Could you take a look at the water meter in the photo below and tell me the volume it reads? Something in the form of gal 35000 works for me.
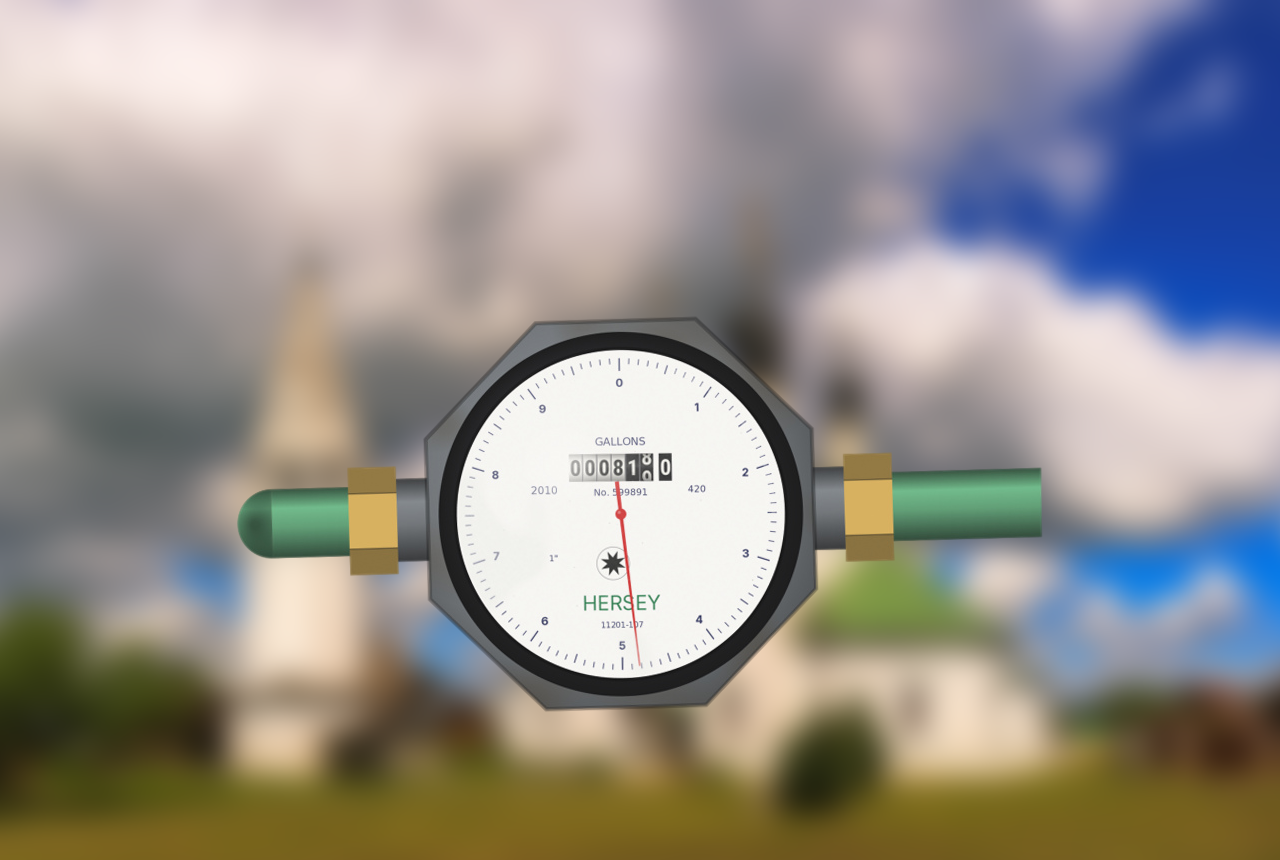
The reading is gal 8184.8
